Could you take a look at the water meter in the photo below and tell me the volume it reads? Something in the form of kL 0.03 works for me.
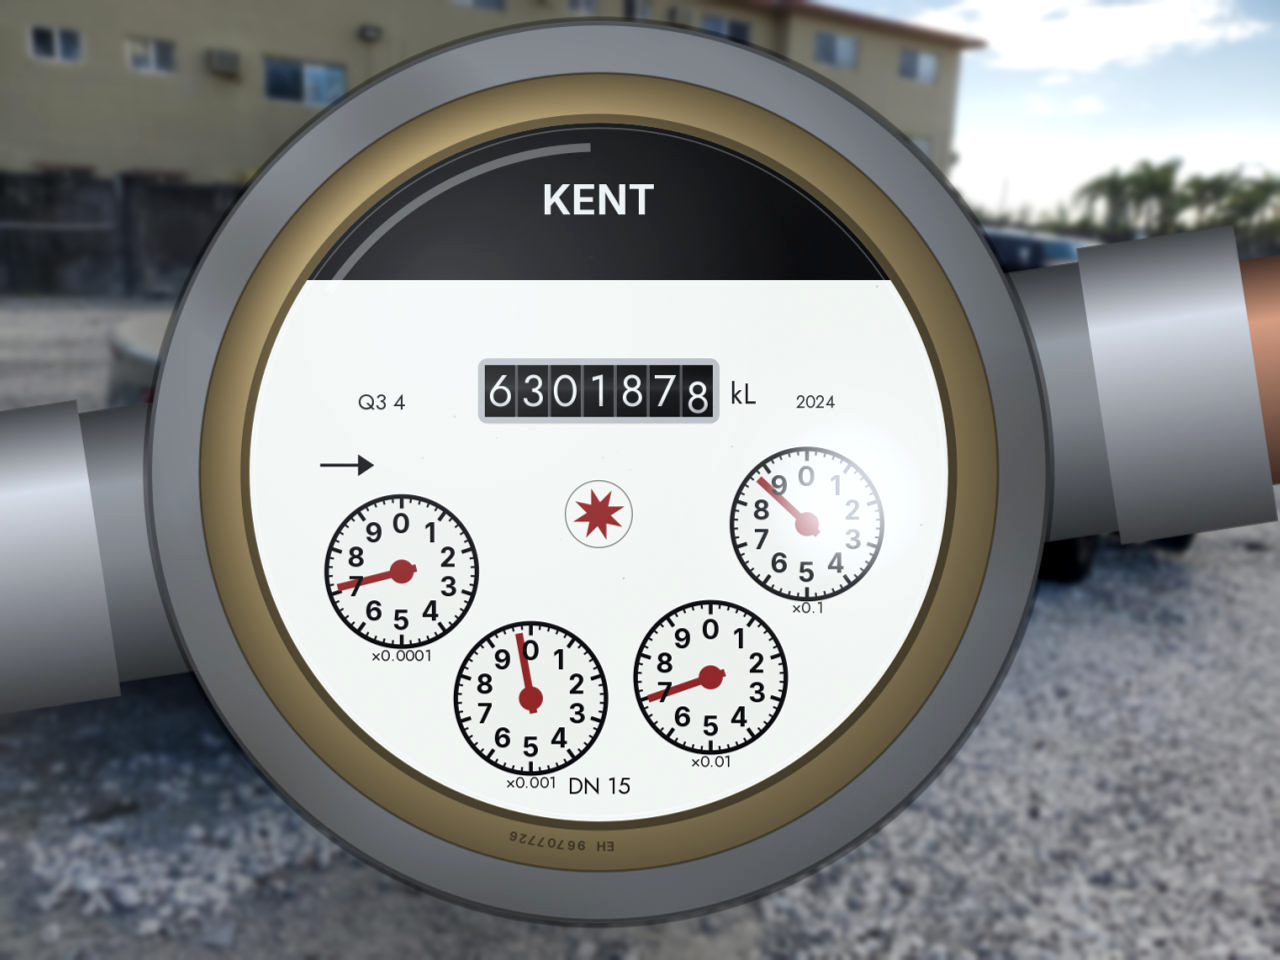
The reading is kL 6301877.8697
